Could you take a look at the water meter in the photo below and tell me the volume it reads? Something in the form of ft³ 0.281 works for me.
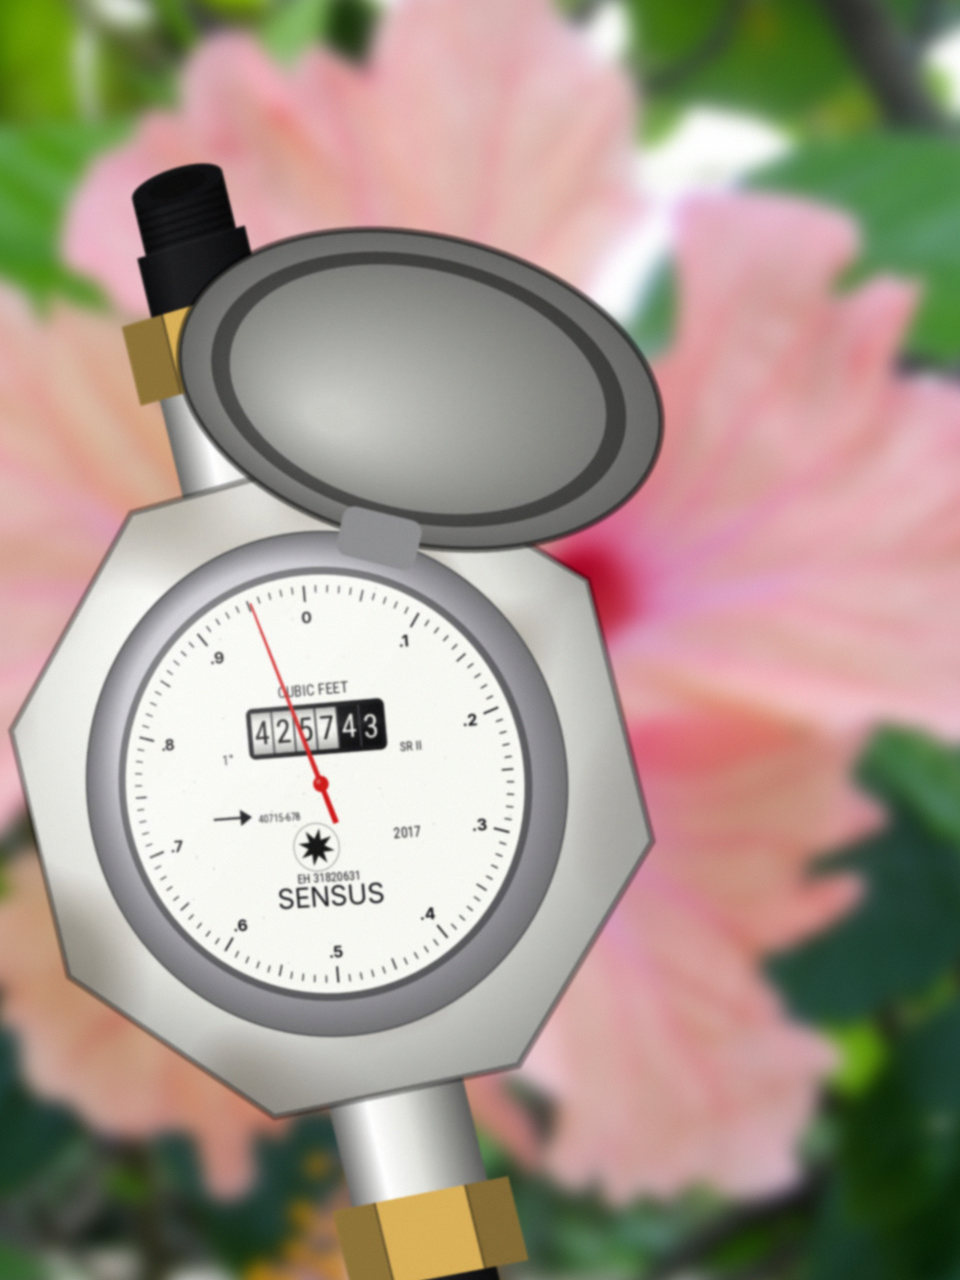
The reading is ft³ 425742.95
